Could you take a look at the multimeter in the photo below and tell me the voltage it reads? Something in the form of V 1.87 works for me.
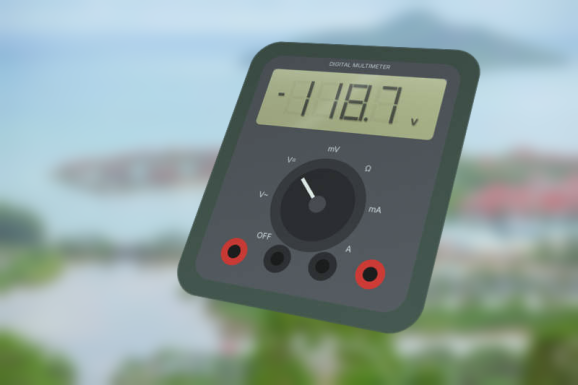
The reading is V -118.7
